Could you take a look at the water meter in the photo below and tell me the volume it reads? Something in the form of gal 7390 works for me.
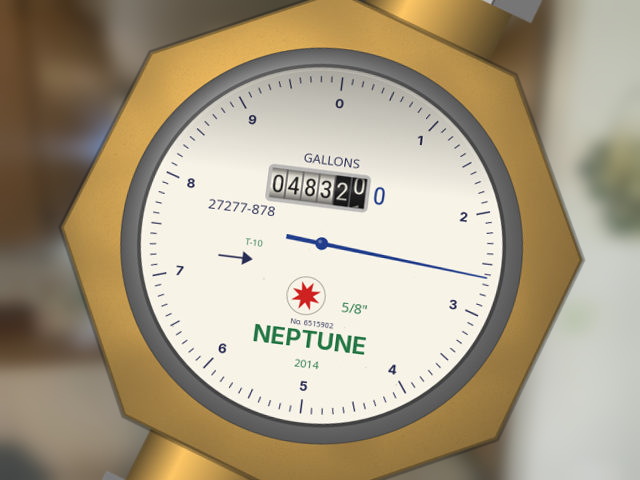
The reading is gal 483202.6
